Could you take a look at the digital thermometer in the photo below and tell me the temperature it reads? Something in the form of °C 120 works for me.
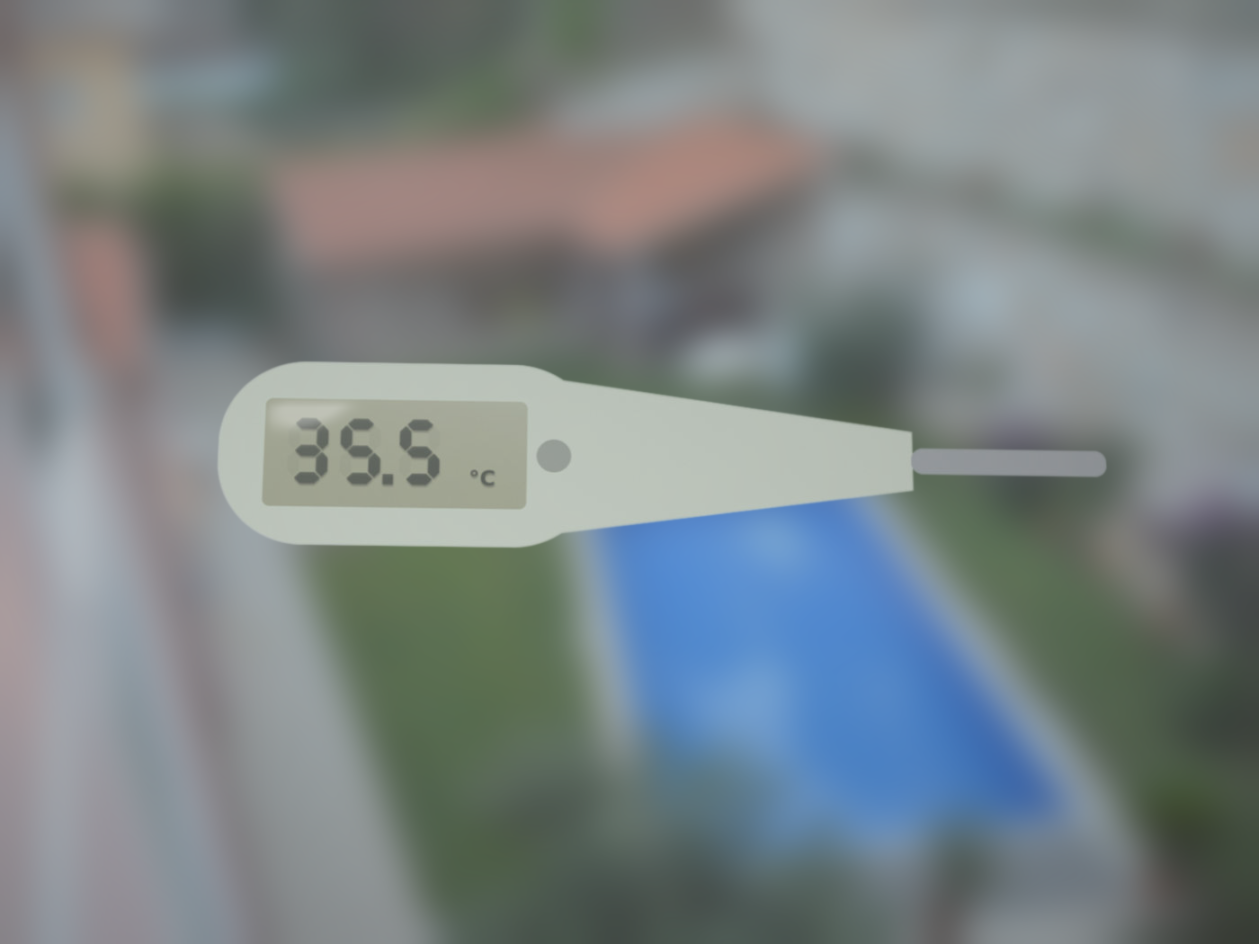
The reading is °C 35.5
